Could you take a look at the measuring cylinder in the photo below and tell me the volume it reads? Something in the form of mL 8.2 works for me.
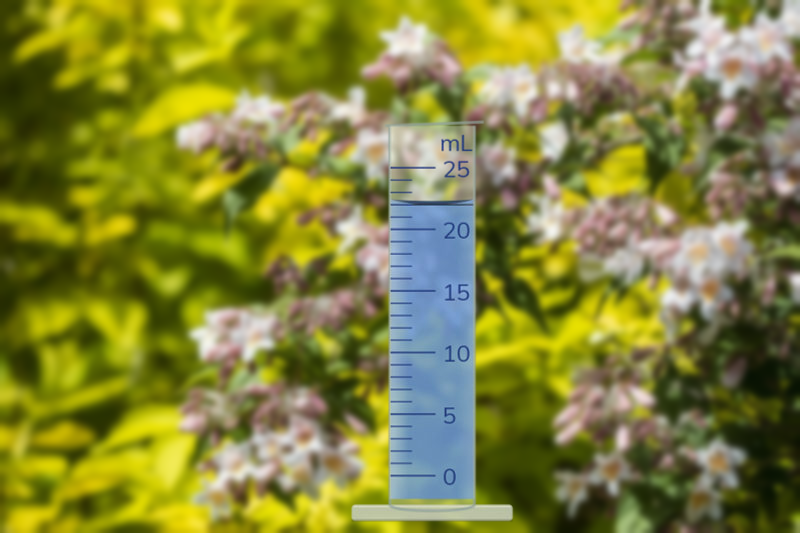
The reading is mL 22
